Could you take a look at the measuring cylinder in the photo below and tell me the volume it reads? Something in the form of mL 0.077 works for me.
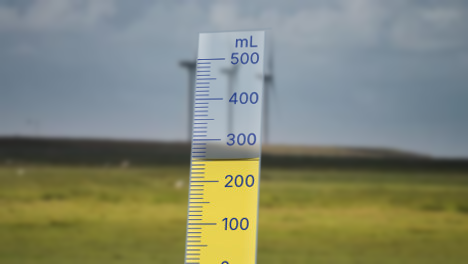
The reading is mL 250
